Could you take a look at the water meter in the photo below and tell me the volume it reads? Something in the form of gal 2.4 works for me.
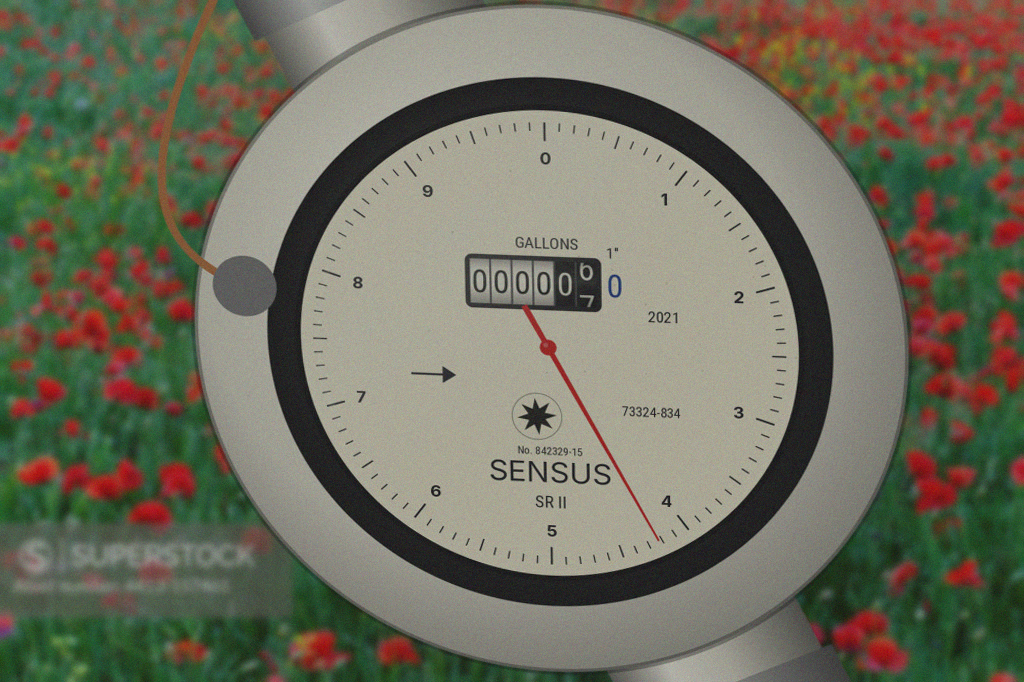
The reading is gal 64.2
